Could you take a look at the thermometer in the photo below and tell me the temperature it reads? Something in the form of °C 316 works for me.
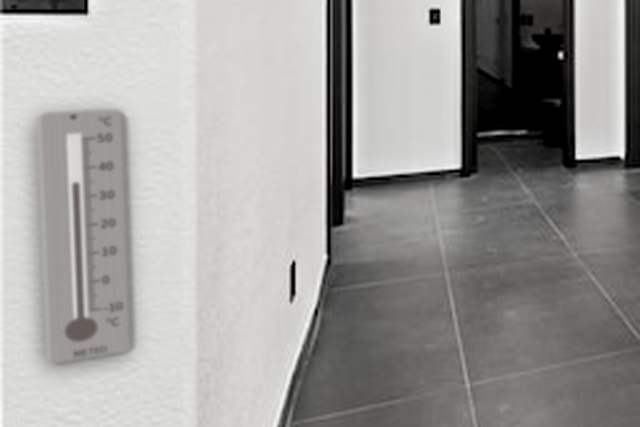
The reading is °C 35
